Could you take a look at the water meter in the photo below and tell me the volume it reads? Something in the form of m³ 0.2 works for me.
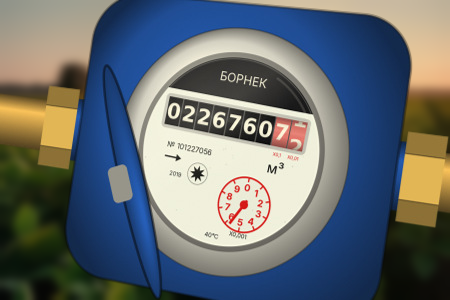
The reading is m³ 226760.715
